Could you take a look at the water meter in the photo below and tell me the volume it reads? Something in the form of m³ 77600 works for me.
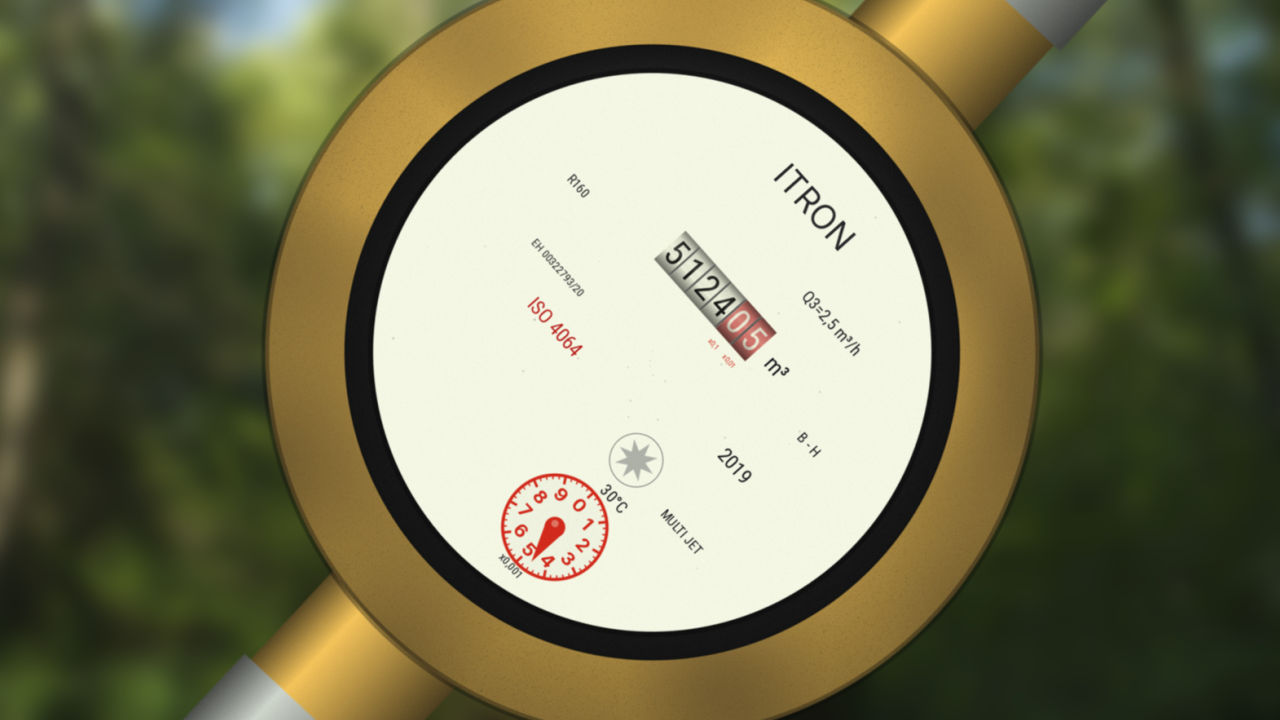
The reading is m³ 5124.054
